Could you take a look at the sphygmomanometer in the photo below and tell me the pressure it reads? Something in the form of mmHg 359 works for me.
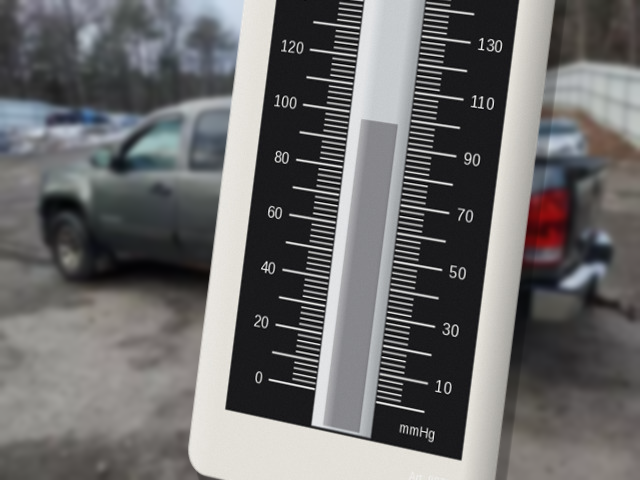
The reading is mmHg 98
